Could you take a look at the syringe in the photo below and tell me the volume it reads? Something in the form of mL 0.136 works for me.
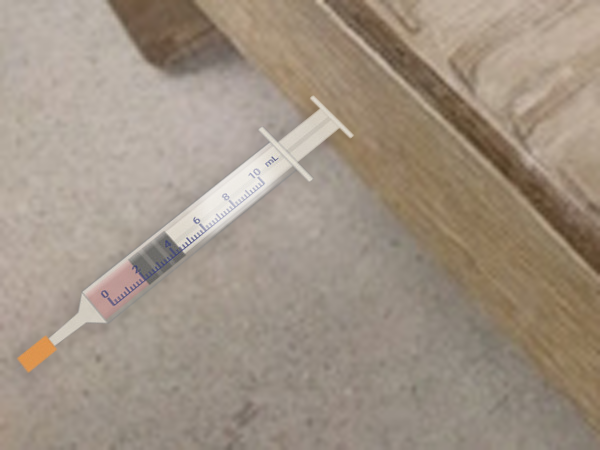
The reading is mL 2
